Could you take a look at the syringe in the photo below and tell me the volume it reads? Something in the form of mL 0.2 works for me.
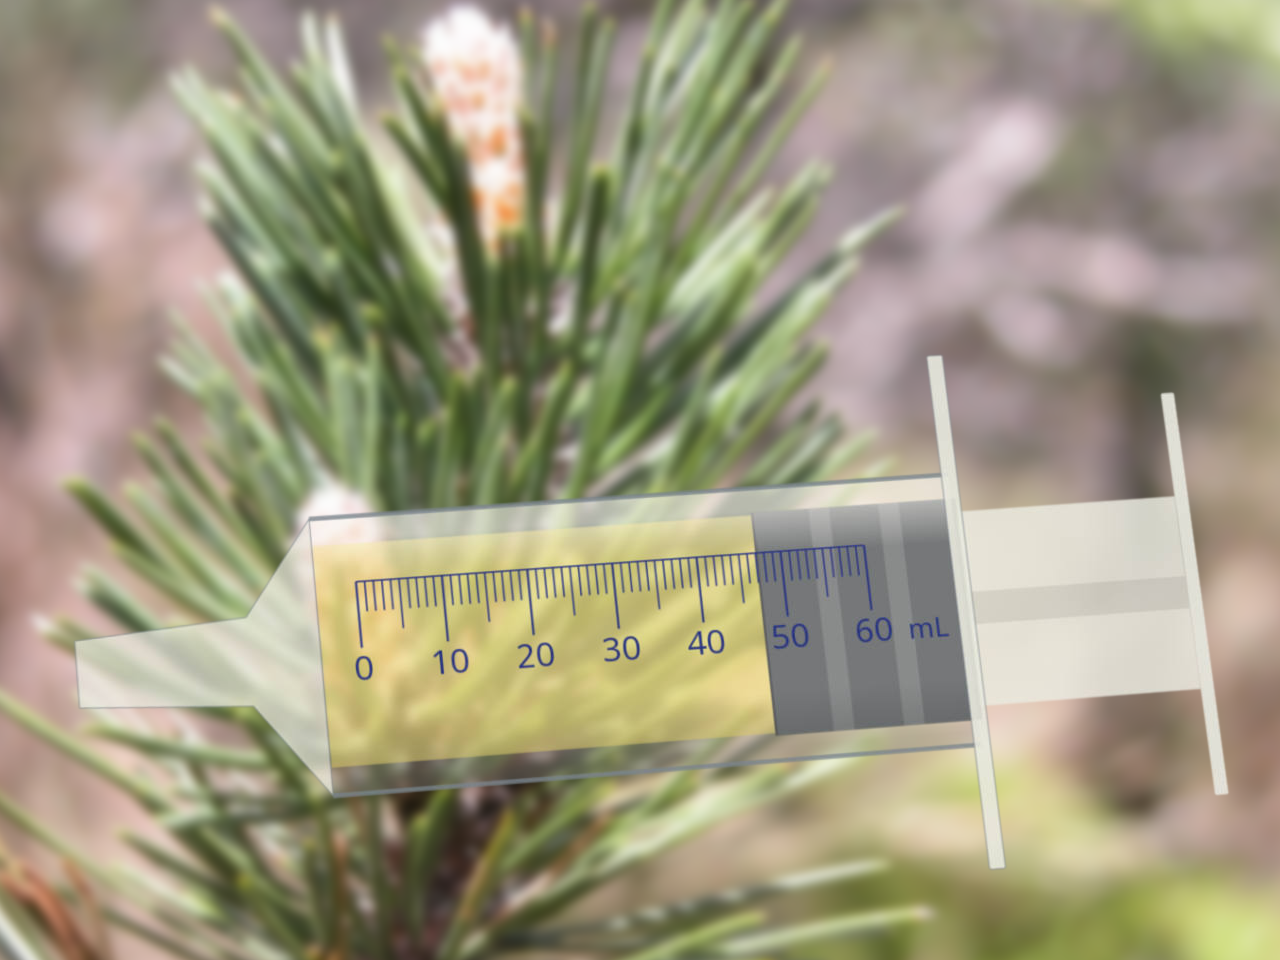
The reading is mL 47
